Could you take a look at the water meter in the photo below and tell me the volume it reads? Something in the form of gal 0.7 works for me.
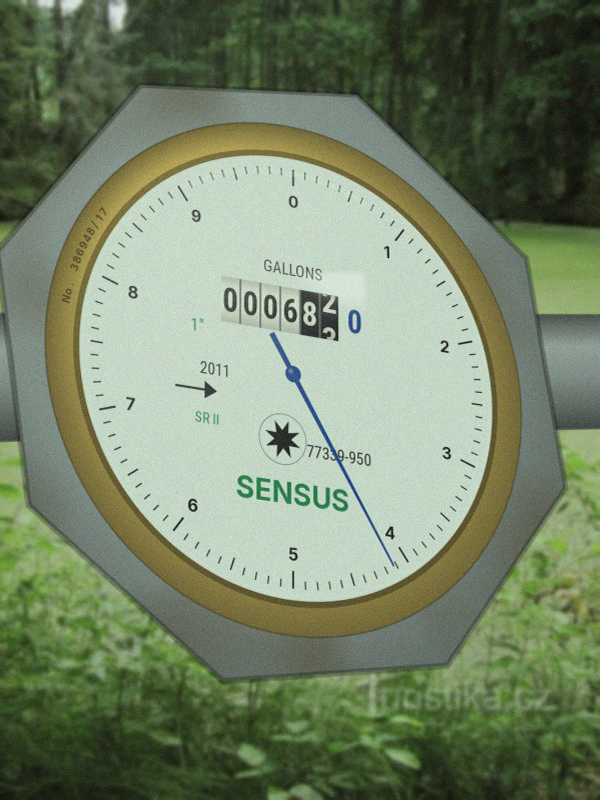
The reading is gal 6824.1
